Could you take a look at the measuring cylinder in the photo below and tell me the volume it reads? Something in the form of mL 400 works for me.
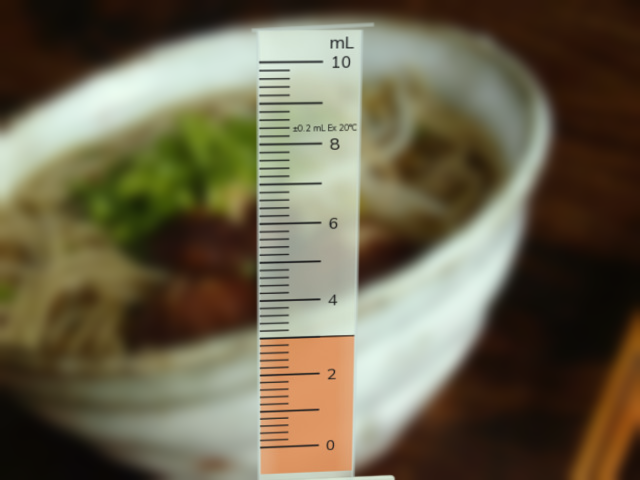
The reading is mL 3
